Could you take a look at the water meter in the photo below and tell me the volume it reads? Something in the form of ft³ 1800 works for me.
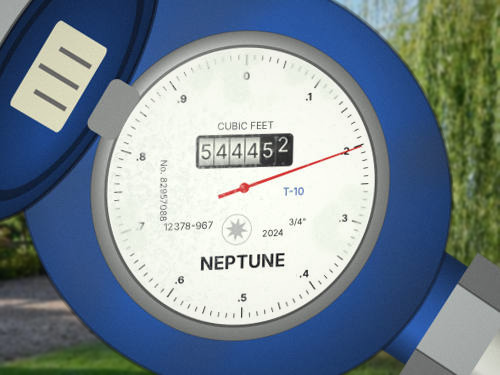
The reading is ft³ 544452.20
